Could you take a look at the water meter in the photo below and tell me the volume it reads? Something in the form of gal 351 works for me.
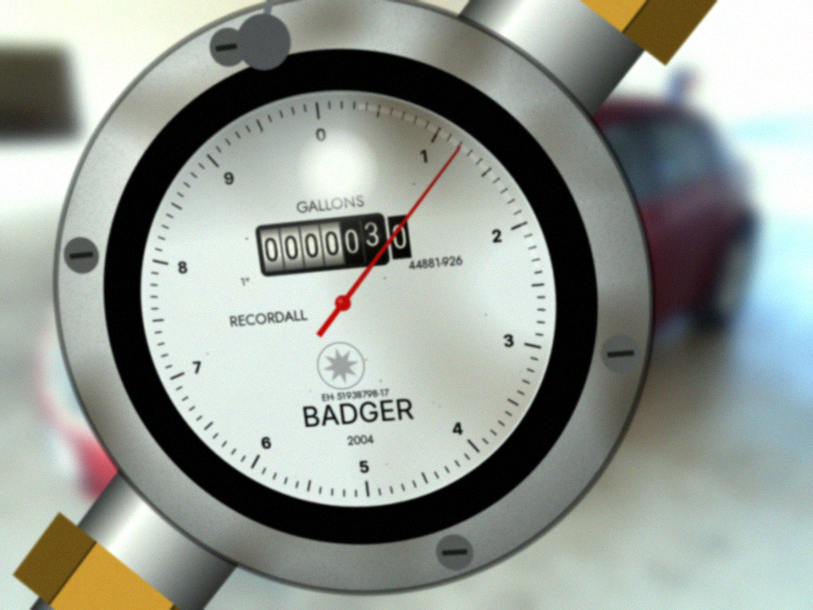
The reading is gal 31.2
